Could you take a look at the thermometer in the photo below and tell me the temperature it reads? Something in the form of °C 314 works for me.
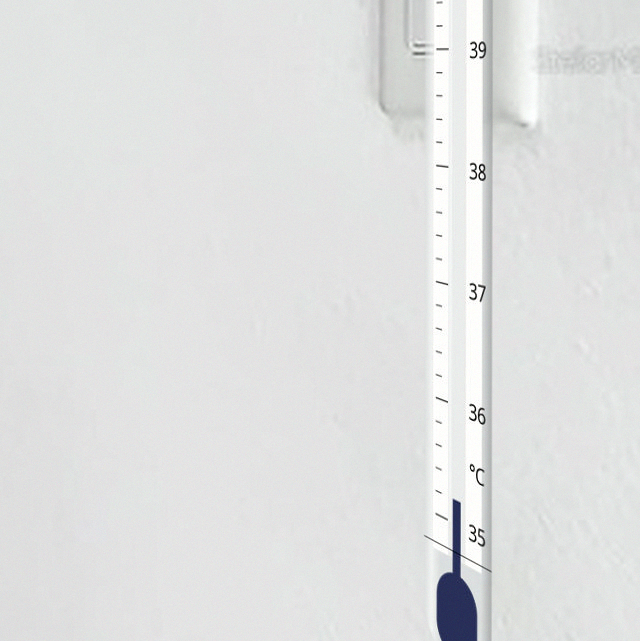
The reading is °C 35.2
